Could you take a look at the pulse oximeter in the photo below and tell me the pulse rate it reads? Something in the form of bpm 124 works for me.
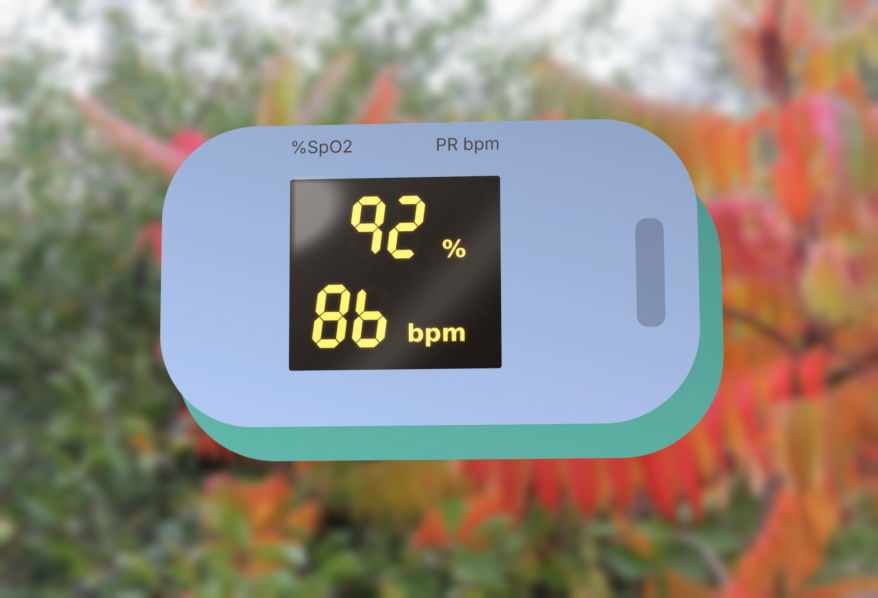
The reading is bpm 86
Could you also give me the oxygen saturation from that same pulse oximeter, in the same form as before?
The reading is % 92
